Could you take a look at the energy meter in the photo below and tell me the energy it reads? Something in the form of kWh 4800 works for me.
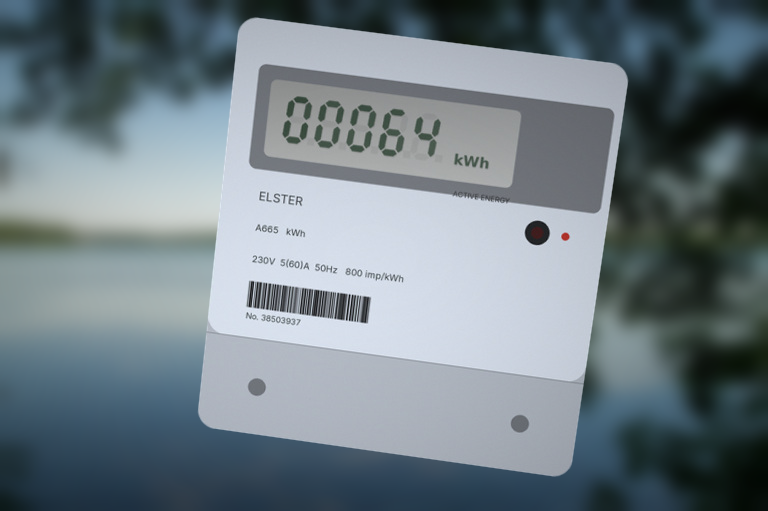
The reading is kWh 64
